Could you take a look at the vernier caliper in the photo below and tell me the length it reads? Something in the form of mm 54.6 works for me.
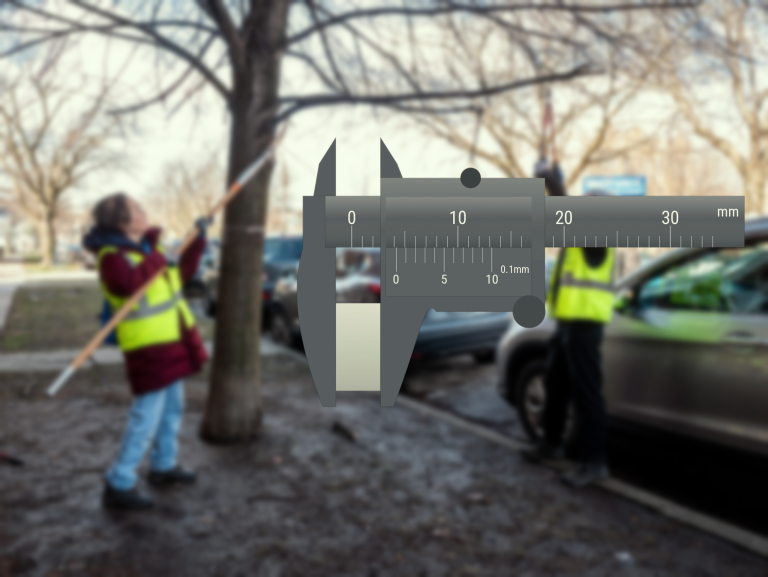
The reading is mm 4.2
